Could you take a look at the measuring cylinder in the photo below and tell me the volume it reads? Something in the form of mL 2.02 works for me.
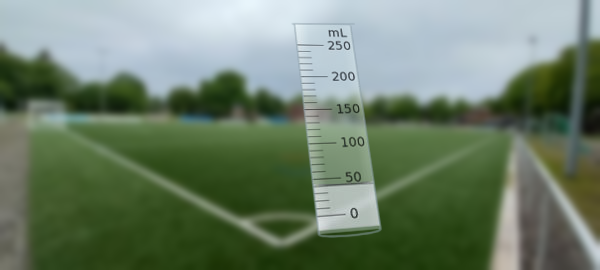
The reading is mL 40
